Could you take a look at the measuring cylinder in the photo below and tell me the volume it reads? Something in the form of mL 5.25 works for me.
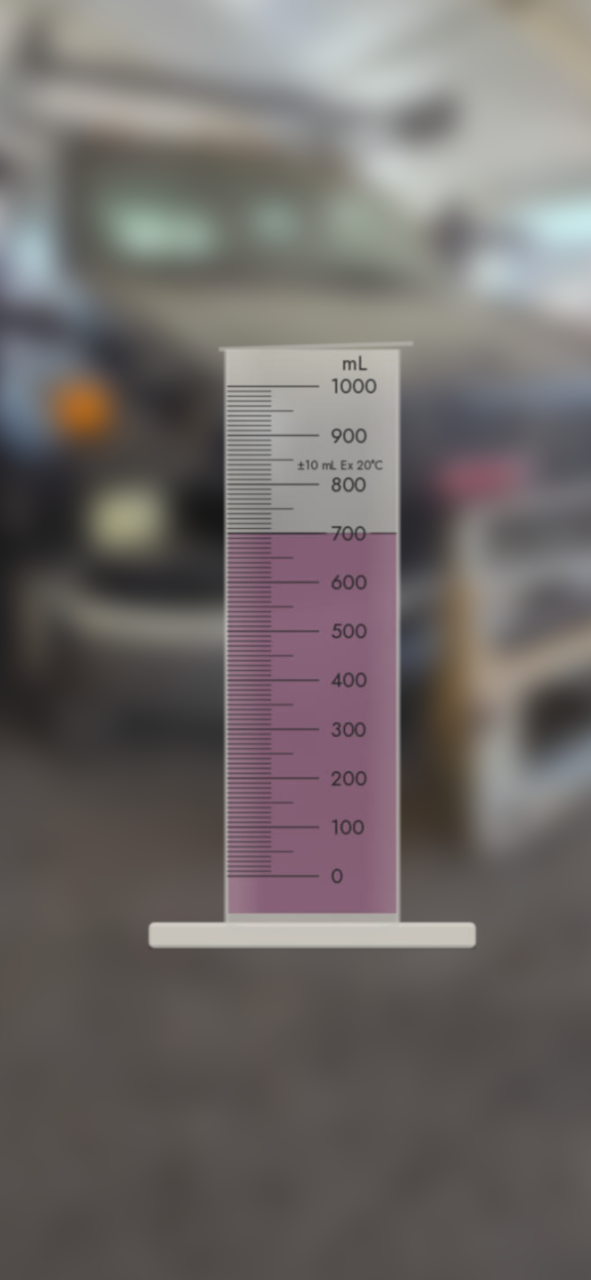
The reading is mL 700
